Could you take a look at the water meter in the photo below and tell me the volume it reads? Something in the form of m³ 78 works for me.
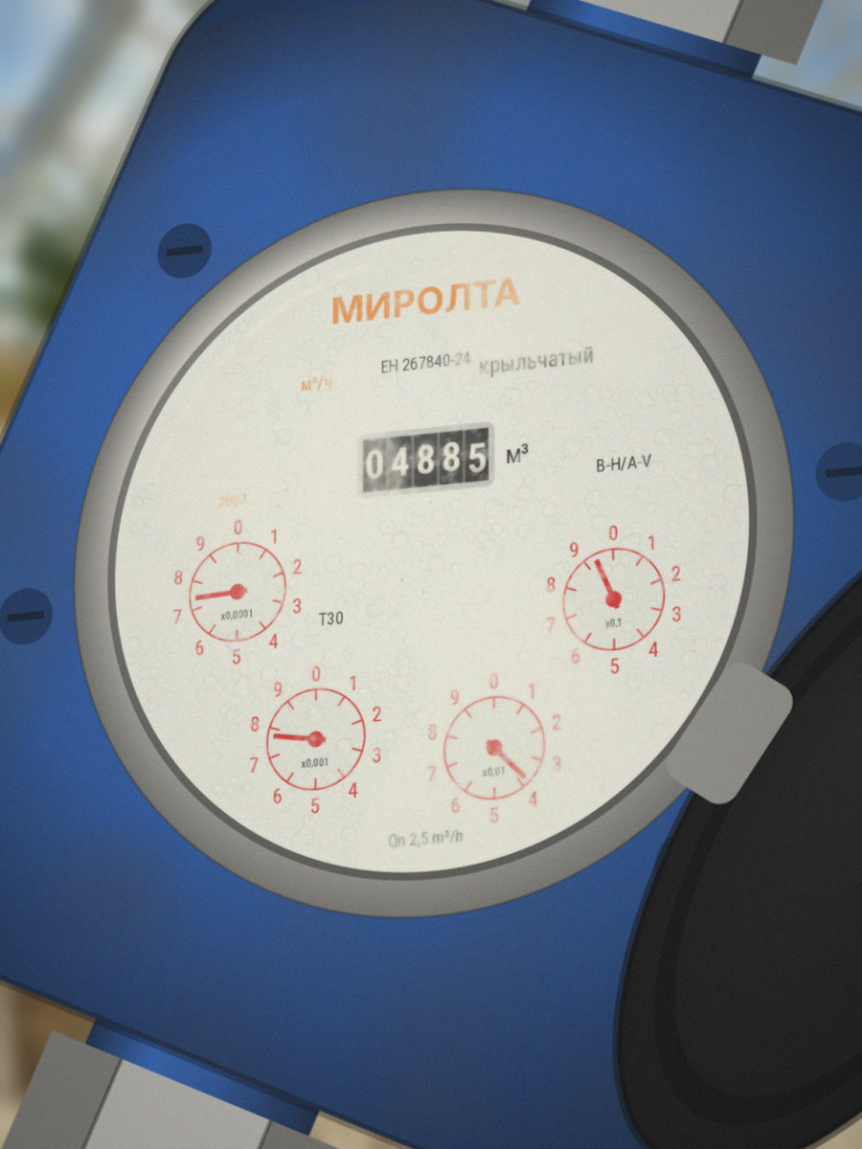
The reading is m³ 4884.9377
